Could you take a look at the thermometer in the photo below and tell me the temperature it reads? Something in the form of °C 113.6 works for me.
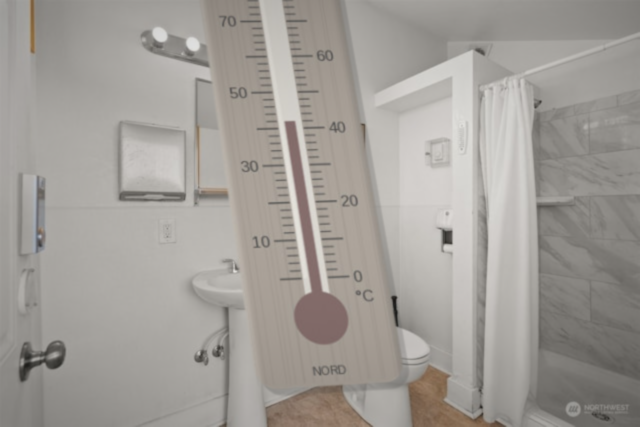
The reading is °C 42
